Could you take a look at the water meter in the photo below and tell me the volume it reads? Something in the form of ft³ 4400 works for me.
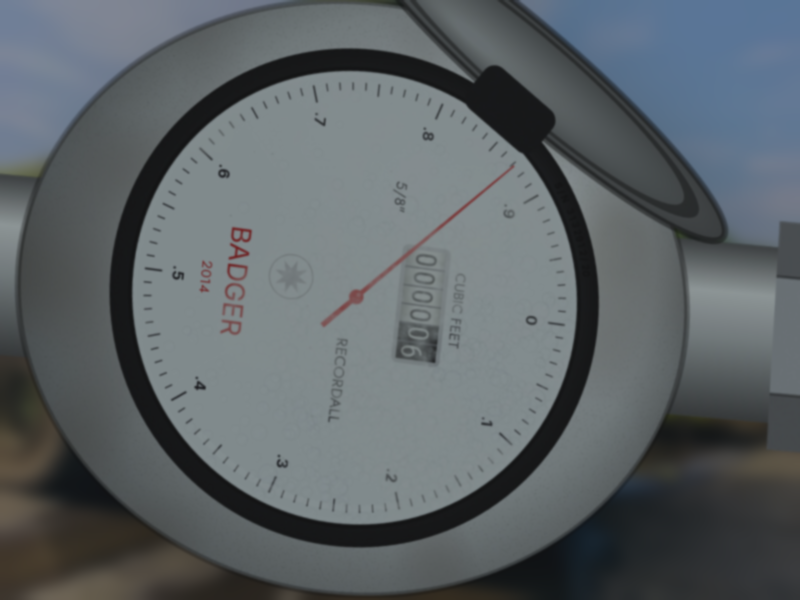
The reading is ft³ 5.87
